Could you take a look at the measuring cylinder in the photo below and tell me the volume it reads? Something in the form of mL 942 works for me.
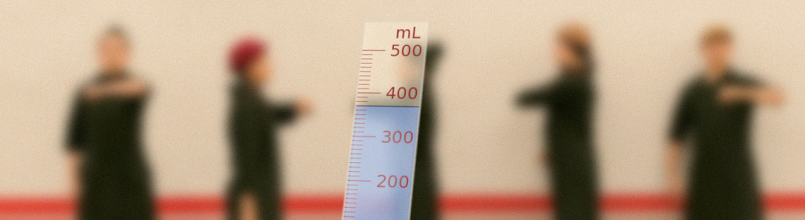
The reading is mL 370
